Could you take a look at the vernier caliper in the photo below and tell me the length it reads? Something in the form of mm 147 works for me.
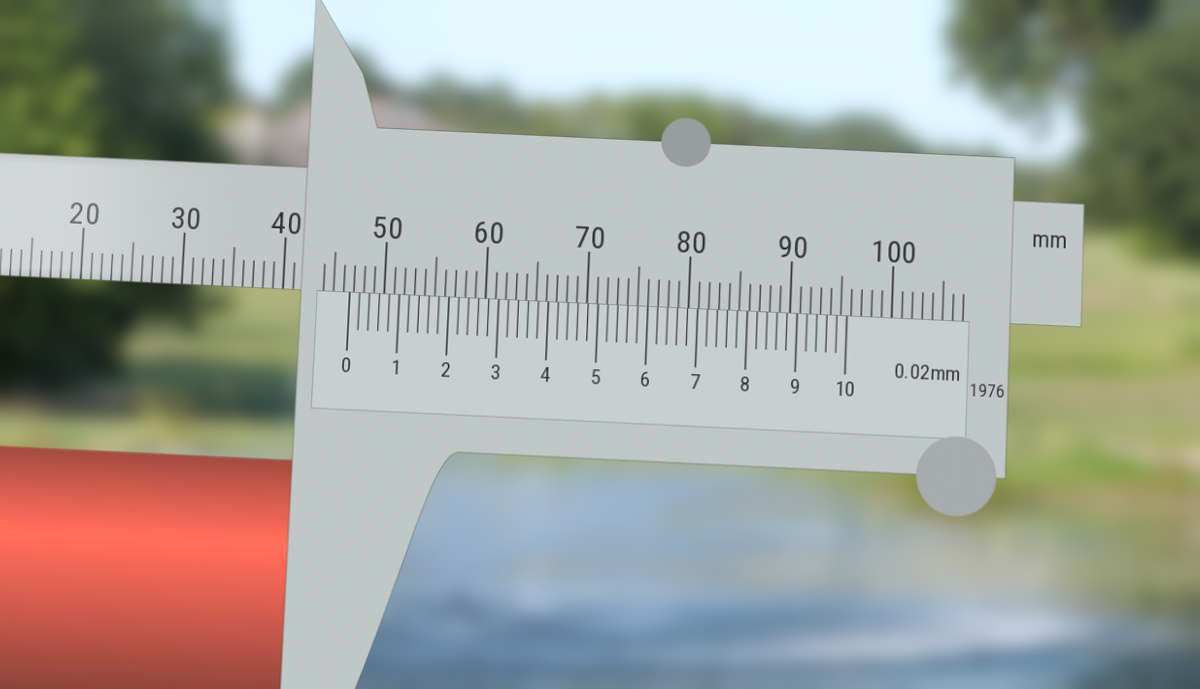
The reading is mm 46.6
